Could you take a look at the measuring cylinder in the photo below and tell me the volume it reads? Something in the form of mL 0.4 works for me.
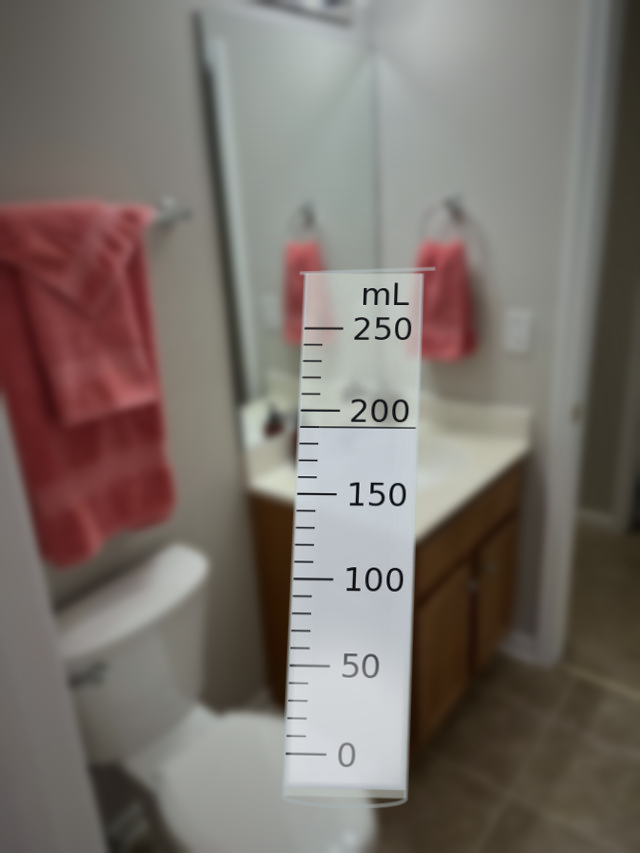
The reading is mL 190
